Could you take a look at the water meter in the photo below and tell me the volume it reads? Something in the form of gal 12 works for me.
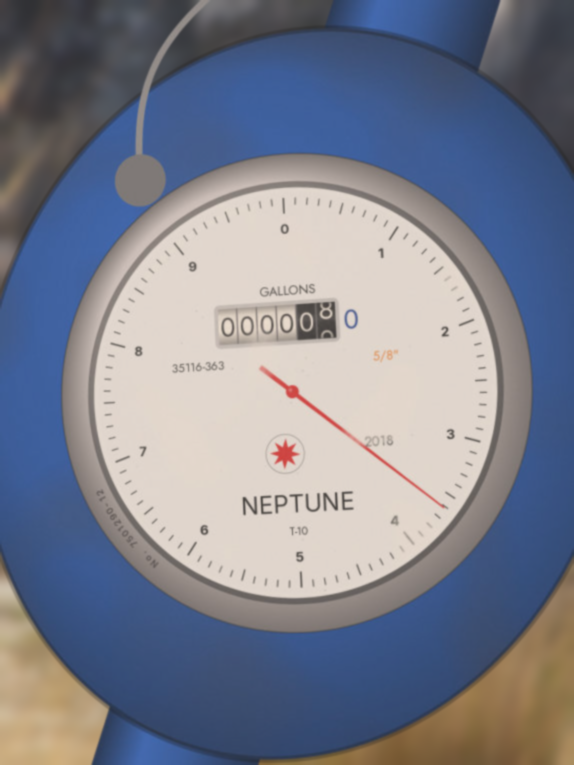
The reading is gal 83.6
